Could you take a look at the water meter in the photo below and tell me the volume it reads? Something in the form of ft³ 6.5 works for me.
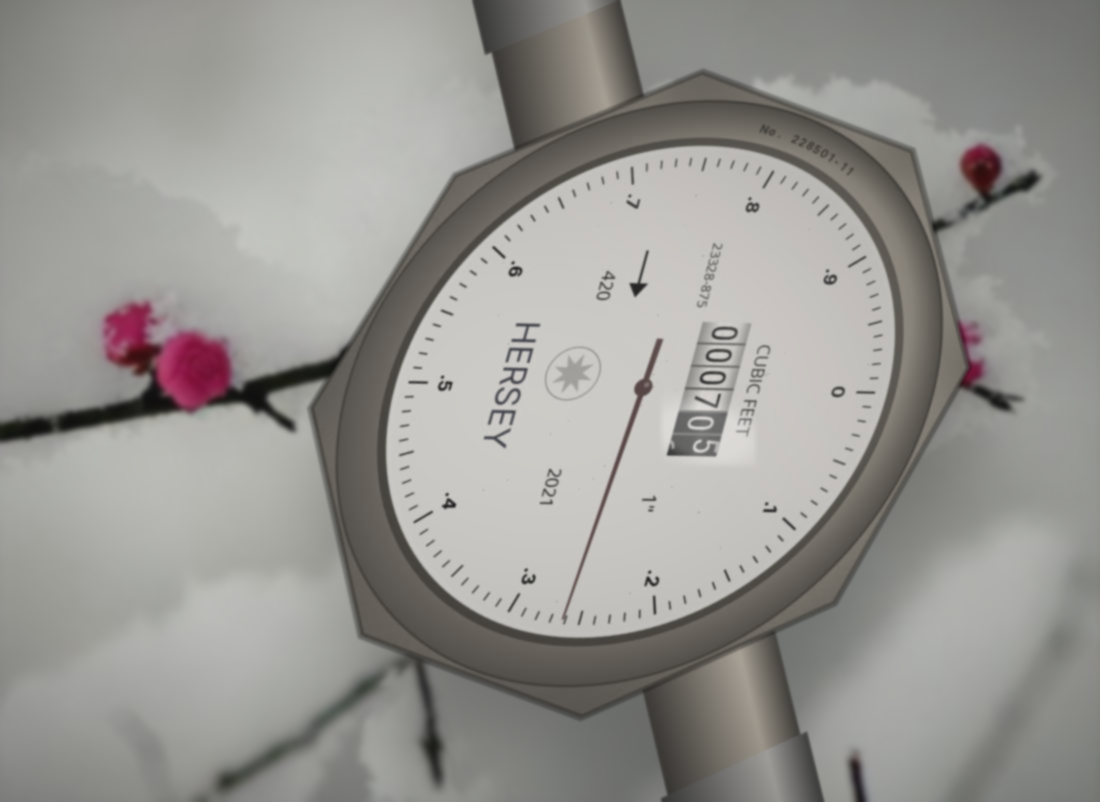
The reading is ft³ 705.26
